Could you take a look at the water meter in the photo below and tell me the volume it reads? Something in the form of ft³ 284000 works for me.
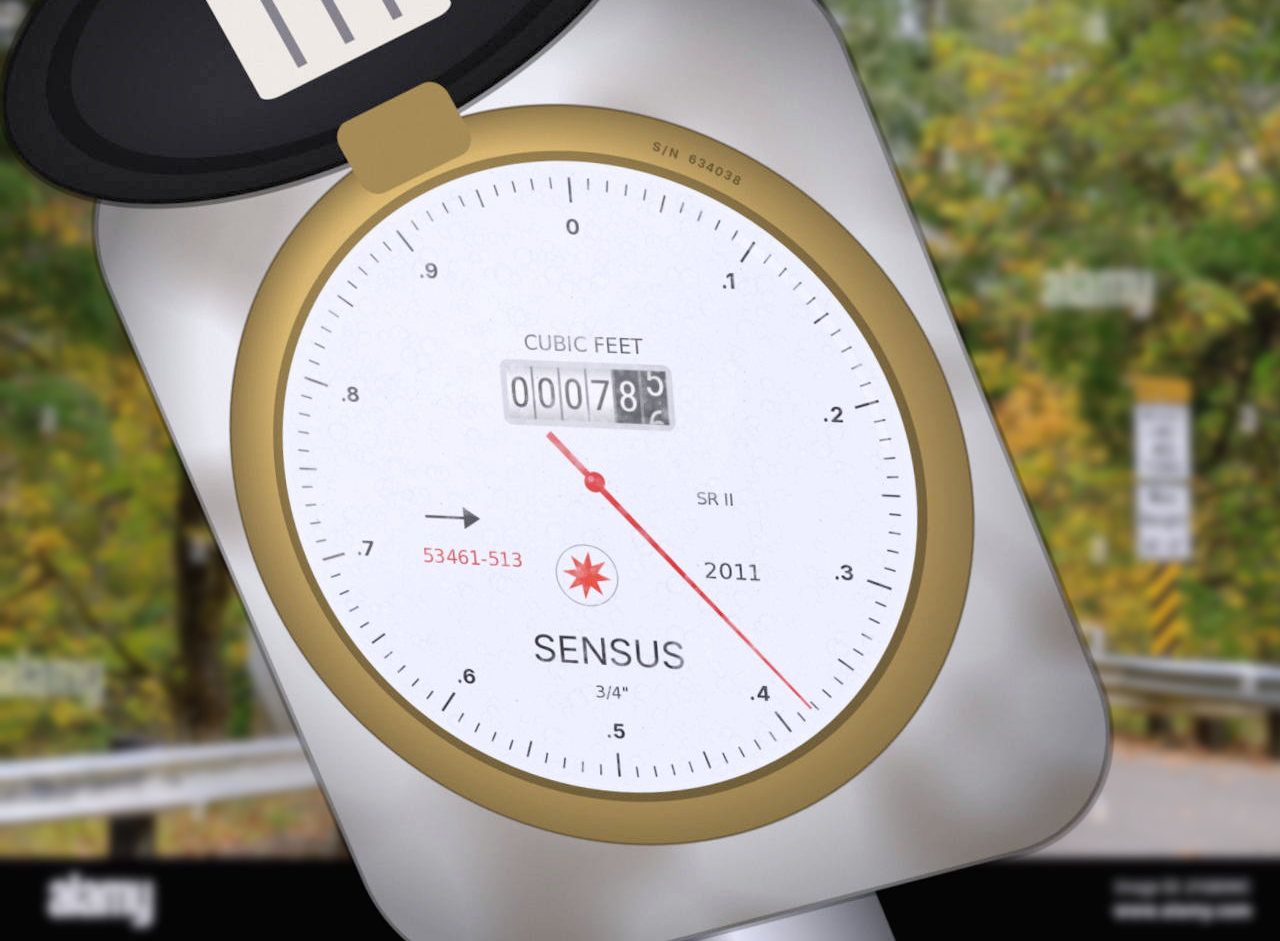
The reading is ft³ 785.38
